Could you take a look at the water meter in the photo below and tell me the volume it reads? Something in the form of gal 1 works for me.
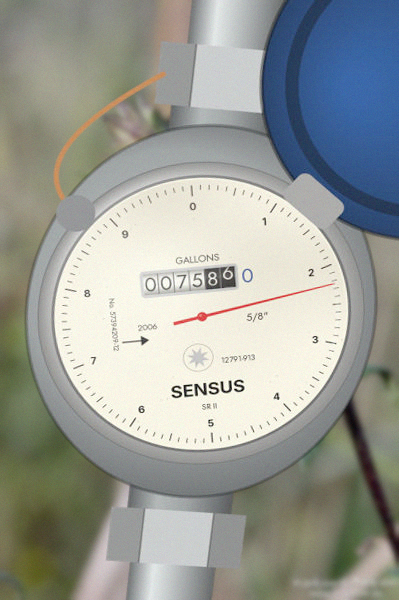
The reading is gal 75862.2
